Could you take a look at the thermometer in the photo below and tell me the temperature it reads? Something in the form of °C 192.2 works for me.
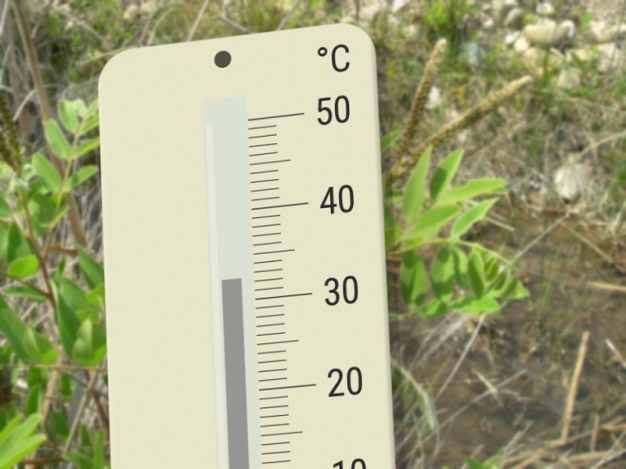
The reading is °C 32.5
